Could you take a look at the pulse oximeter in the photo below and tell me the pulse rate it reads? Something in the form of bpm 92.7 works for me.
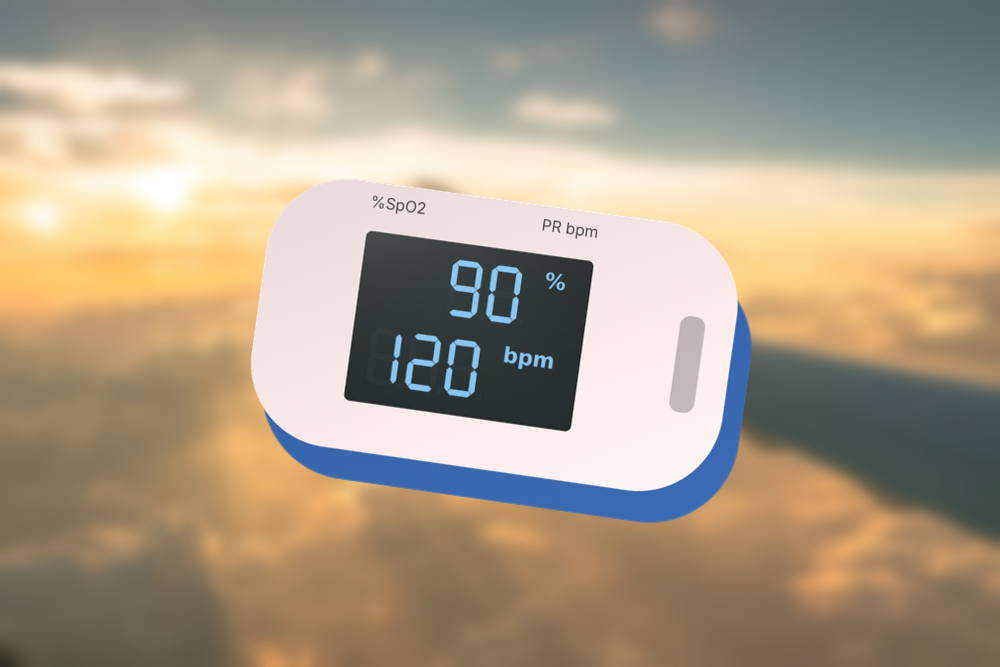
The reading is bpm 120
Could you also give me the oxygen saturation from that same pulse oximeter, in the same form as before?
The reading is % 90
